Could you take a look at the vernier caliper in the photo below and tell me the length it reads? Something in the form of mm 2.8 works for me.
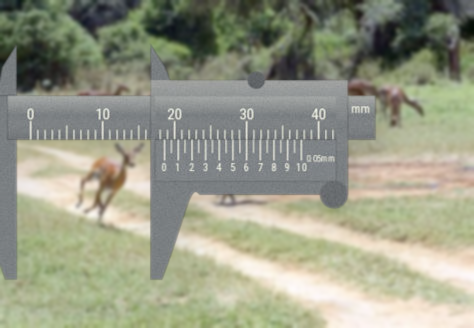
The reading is mm 18.6
